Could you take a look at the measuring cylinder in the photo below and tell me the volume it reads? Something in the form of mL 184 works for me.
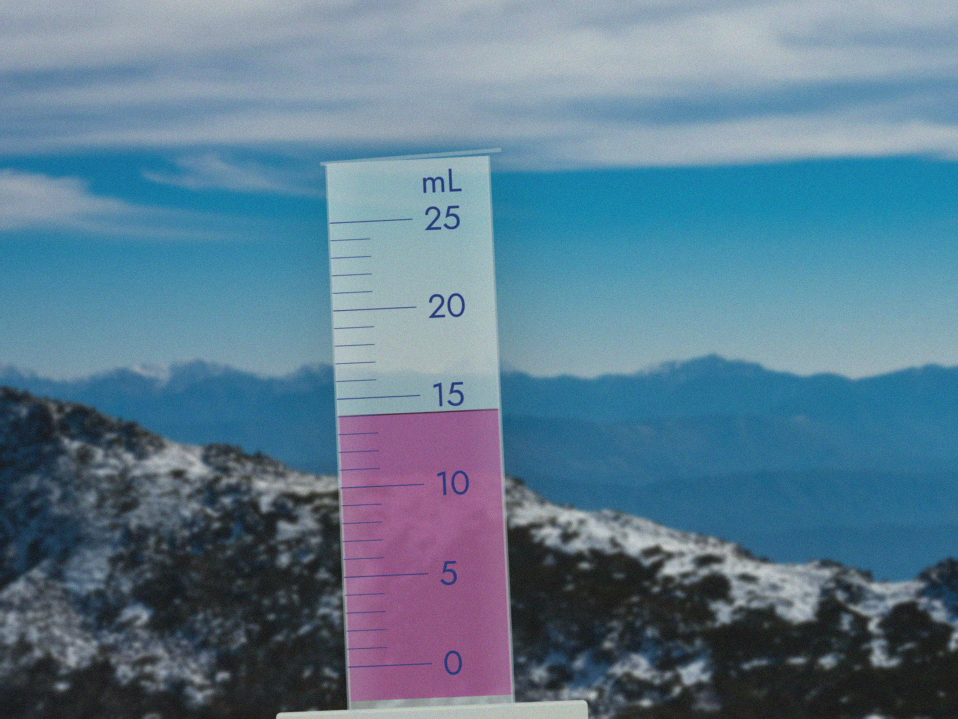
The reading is mL 14
